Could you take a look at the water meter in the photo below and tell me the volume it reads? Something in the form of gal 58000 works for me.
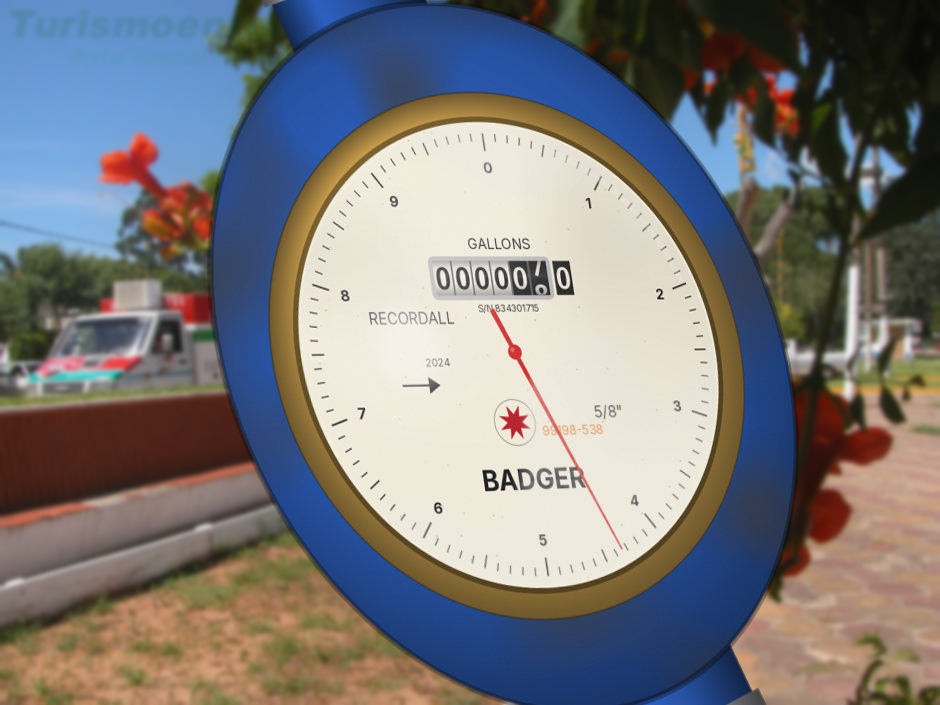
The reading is gal 74.3
